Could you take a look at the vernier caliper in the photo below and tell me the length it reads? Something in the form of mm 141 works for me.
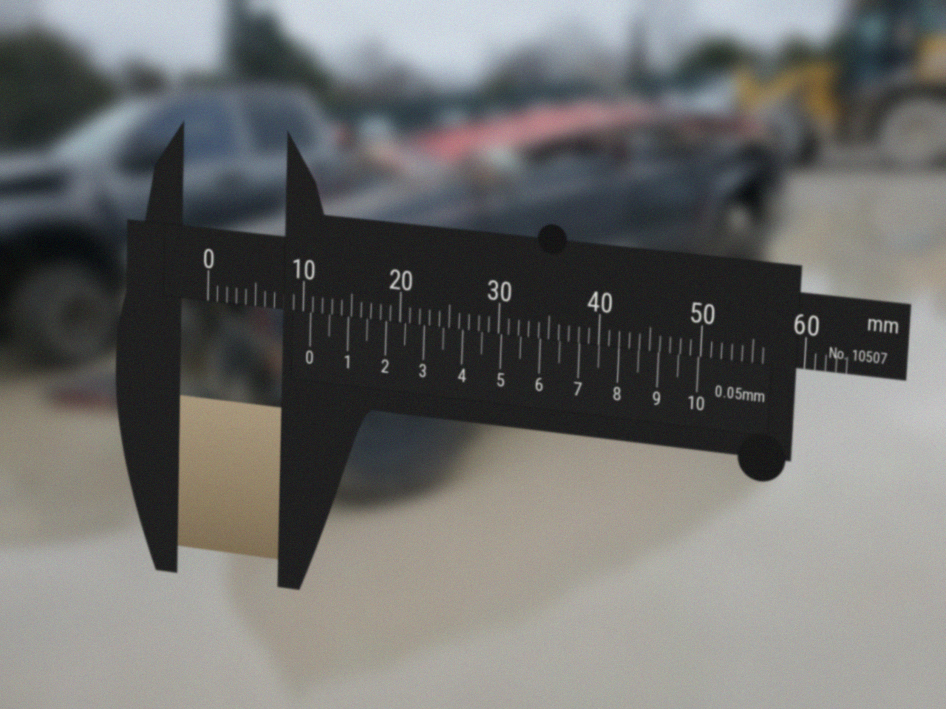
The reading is mm 10.8
